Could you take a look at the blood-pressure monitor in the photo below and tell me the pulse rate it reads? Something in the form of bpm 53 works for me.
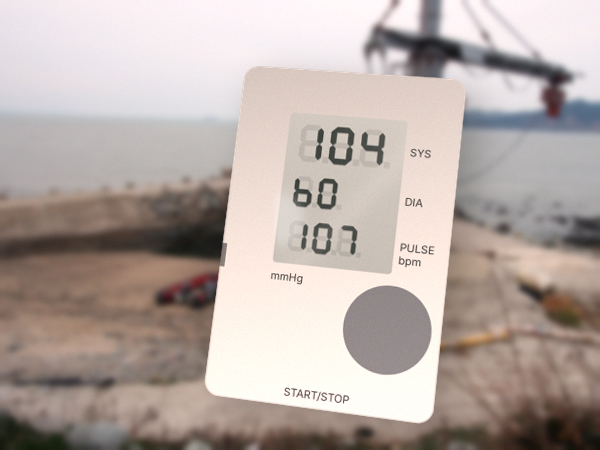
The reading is bpm 107
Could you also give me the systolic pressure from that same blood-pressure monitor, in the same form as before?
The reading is mmHg 104
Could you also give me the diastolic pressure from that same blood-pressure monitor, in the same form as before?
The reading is mmHg 60
